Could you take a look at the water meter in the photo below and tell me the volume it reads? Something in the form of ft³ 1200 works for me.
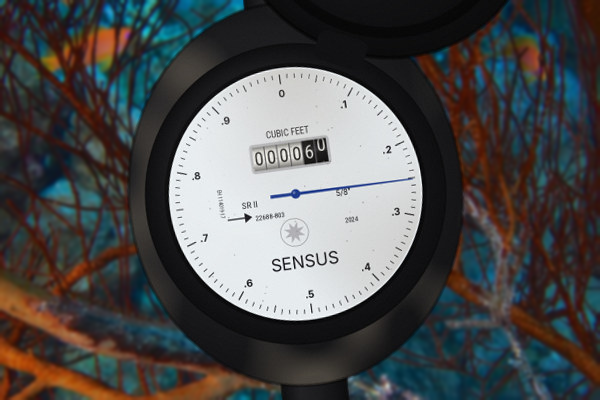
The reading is ft³ 60.25
